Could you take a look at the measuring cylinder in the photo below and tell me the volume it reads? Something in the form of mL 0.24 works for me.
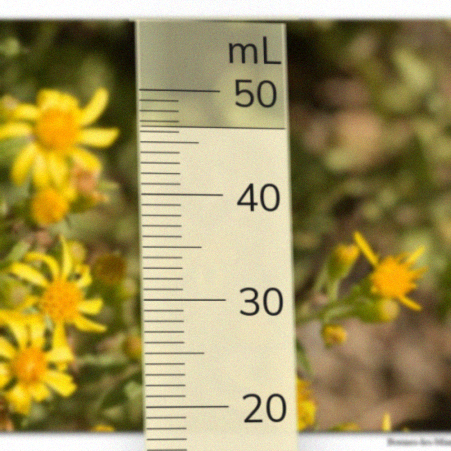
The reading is mL 46.5
